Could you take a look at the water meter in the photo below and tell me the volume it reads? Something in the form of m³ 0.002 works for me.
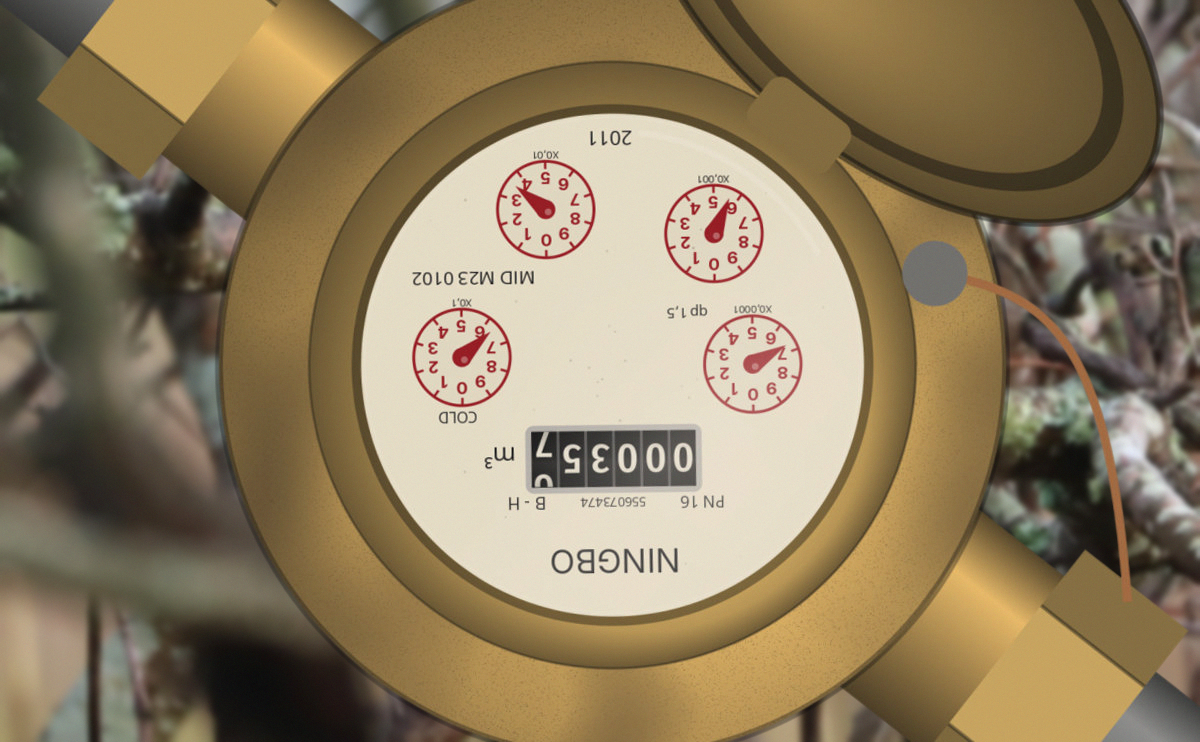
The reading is m³ 356.6356
